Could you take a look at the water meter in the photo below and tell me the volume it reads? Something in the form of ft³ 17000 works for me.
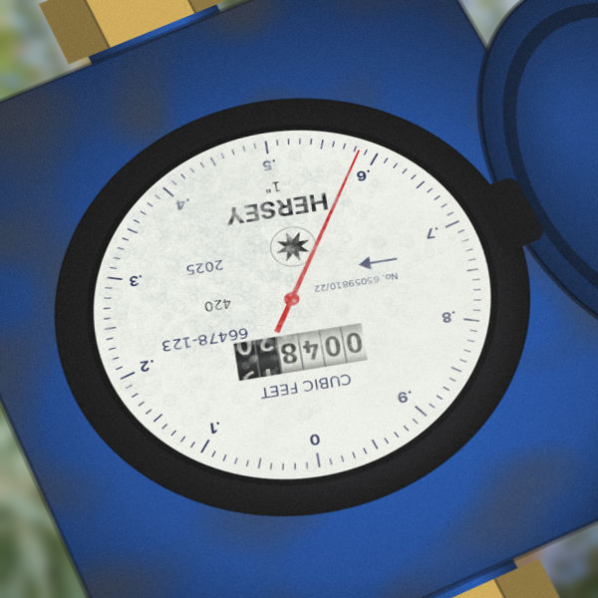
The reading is ft³ 4819.58
